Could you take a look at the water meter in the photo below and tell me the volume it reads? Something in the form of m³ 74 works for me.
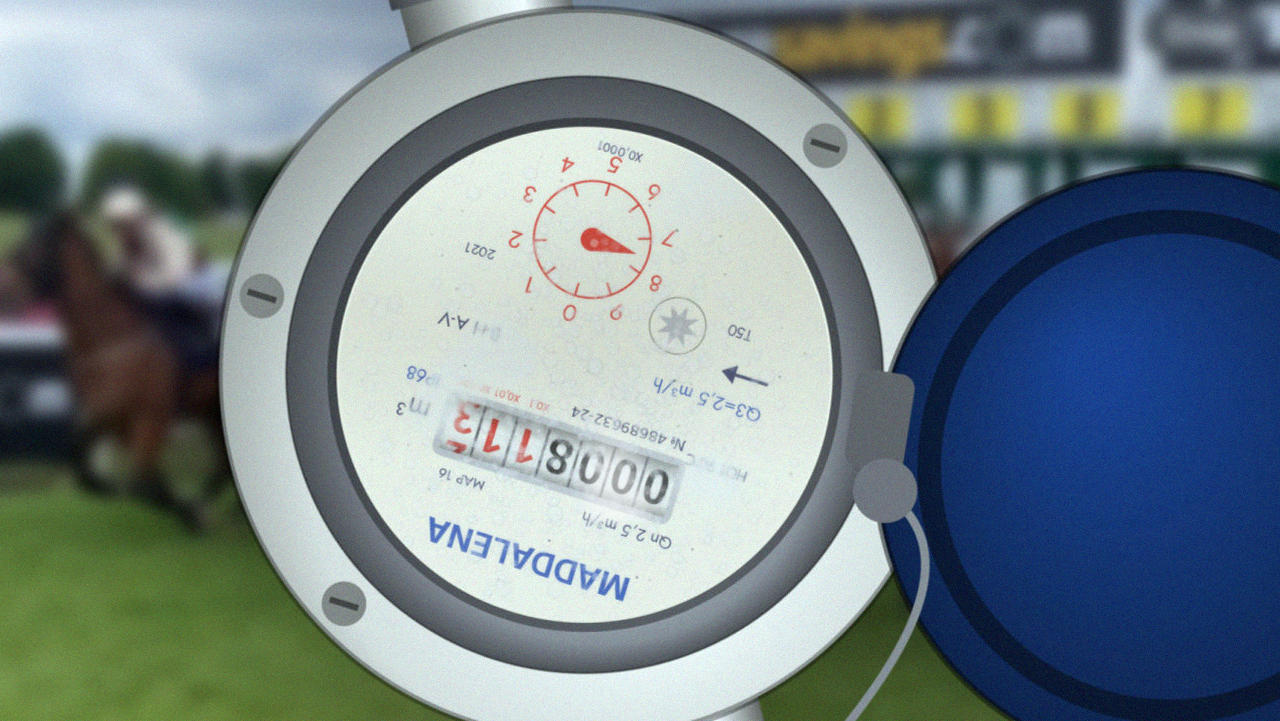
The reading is m³ 8.1127
